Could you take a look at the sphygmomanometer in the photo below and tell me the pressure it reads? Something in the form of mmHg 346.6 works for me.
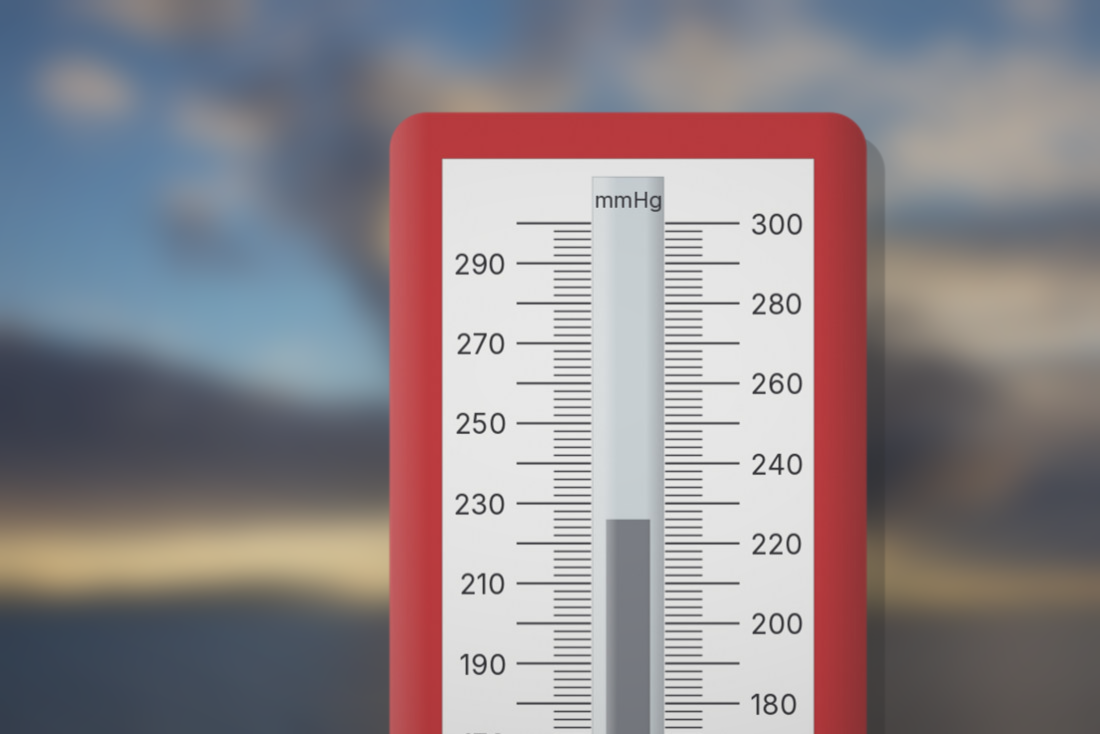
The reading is mmHg 226
